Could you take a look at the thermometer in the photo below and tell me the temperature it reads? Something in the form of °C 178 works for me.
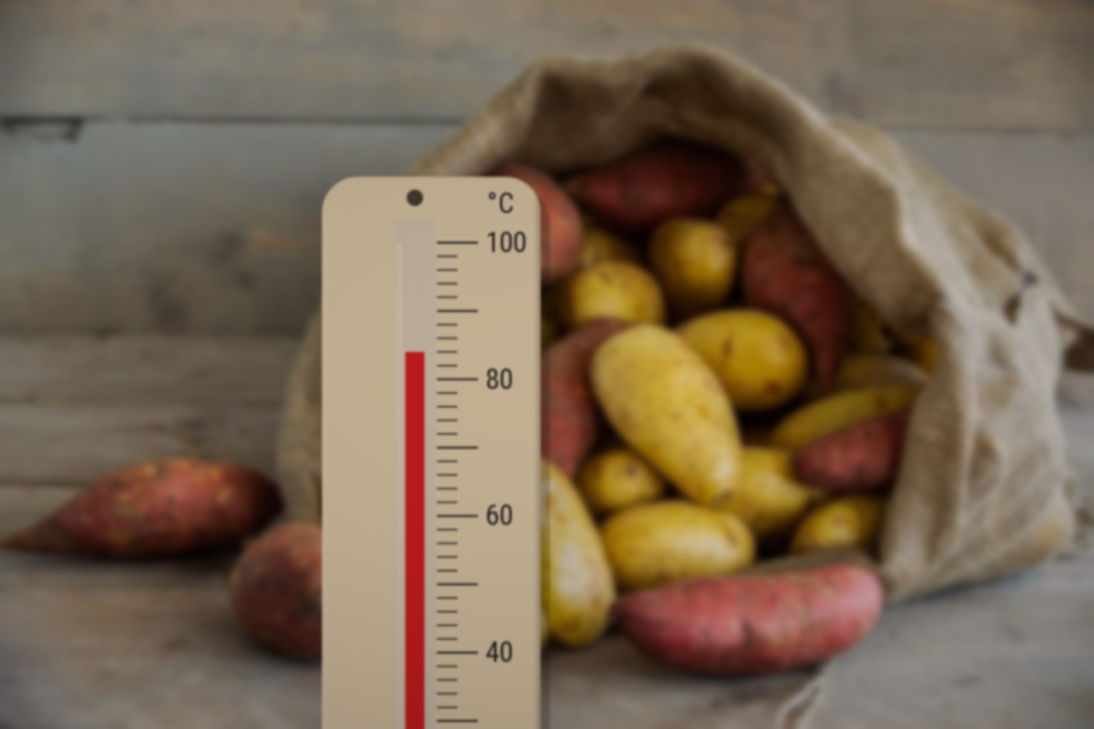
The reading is °C 84
